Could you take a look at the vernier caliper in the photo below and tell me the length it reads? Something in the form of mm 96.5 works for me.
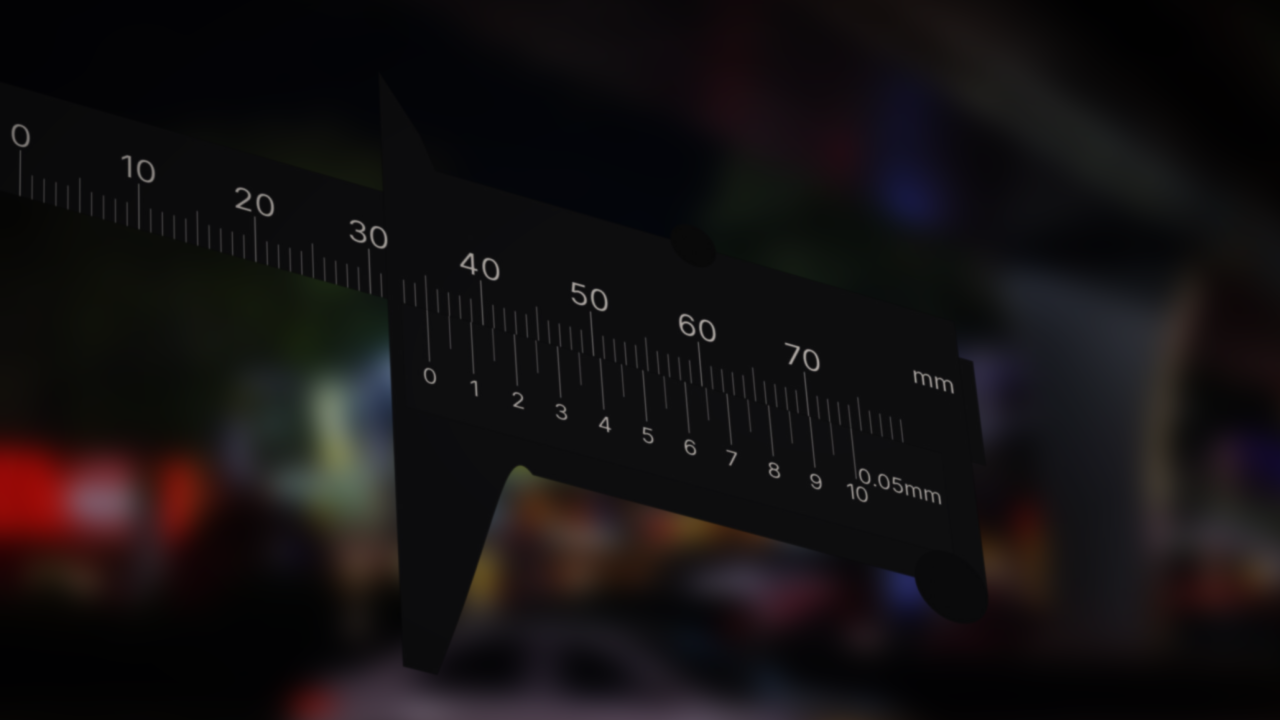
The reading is mm 35.0
